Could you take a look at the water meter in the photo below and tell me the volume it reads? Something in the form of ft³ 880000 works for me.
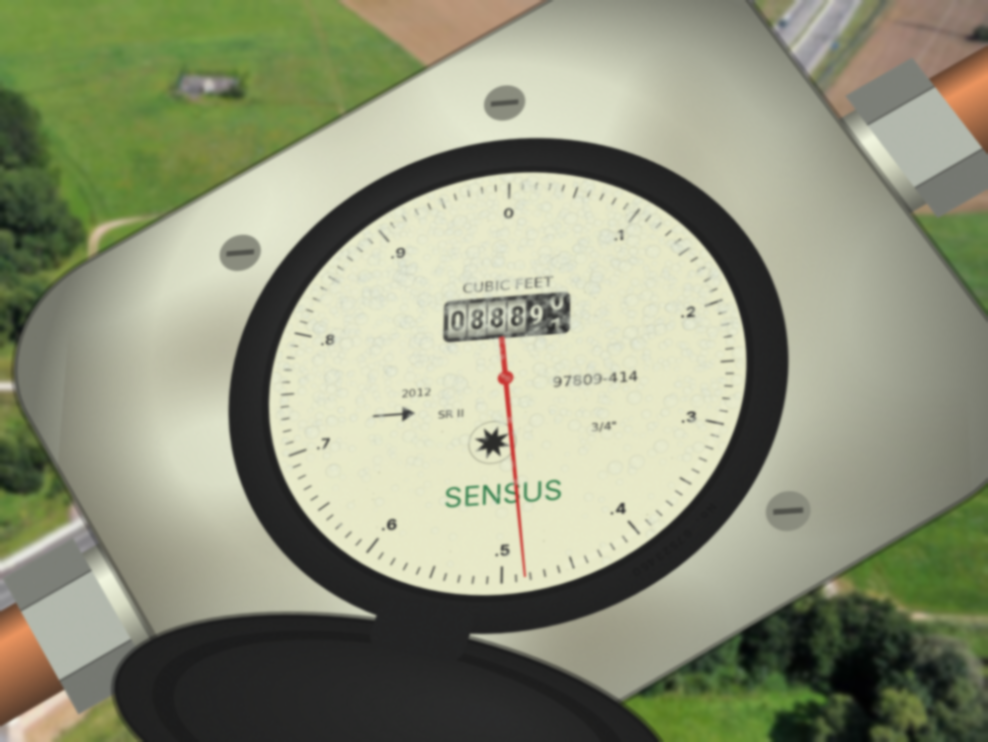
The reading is ft³ 88890.48
